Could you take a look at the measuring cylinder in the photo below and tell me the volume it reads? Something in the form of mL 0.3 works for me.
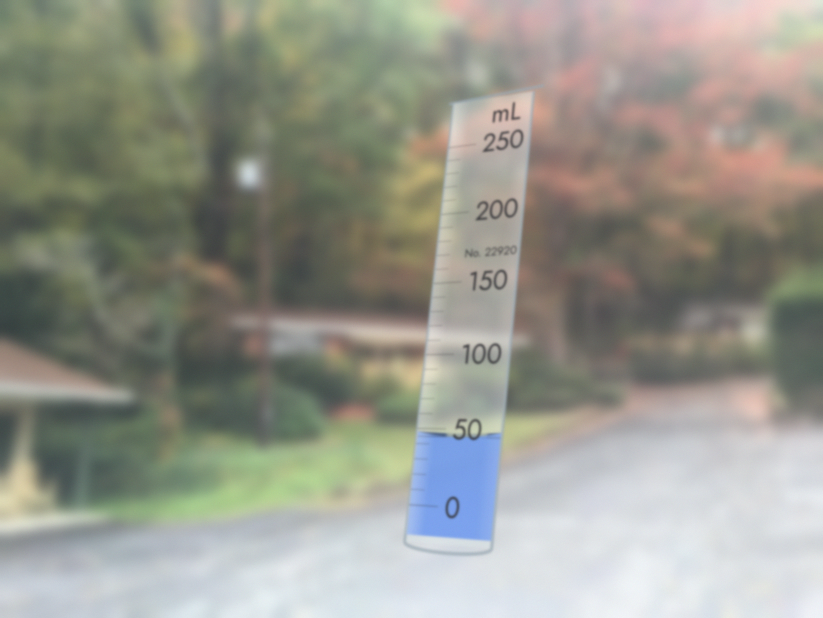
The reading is mL 45
